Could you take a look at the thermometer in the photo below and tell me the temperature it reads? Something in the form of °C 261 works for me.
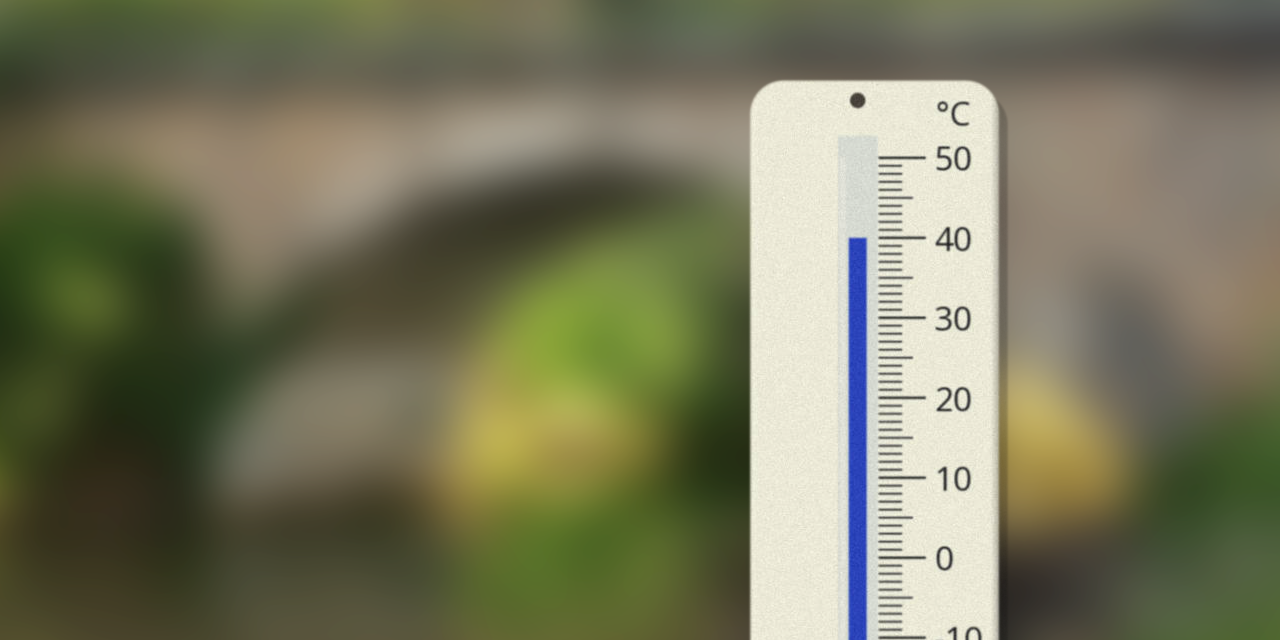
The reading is °C 40
